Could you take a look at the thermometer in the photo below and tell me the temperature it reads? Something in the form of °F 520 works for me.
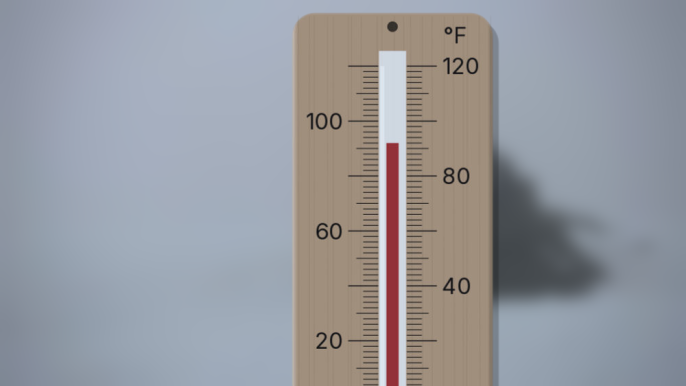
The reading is °F 92
